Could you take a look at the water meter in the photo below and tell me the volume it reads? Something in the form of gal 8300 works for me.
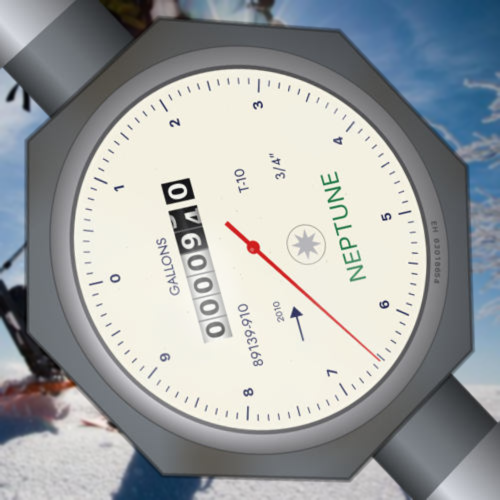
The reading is gal 936.5
